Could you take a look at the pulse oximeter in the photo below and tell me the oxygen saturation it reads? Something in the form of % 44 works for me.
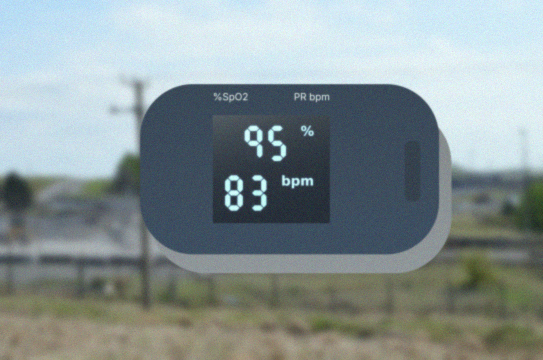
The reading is % 95
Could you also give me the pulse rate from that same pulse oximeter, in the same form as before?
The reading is bpm 83
